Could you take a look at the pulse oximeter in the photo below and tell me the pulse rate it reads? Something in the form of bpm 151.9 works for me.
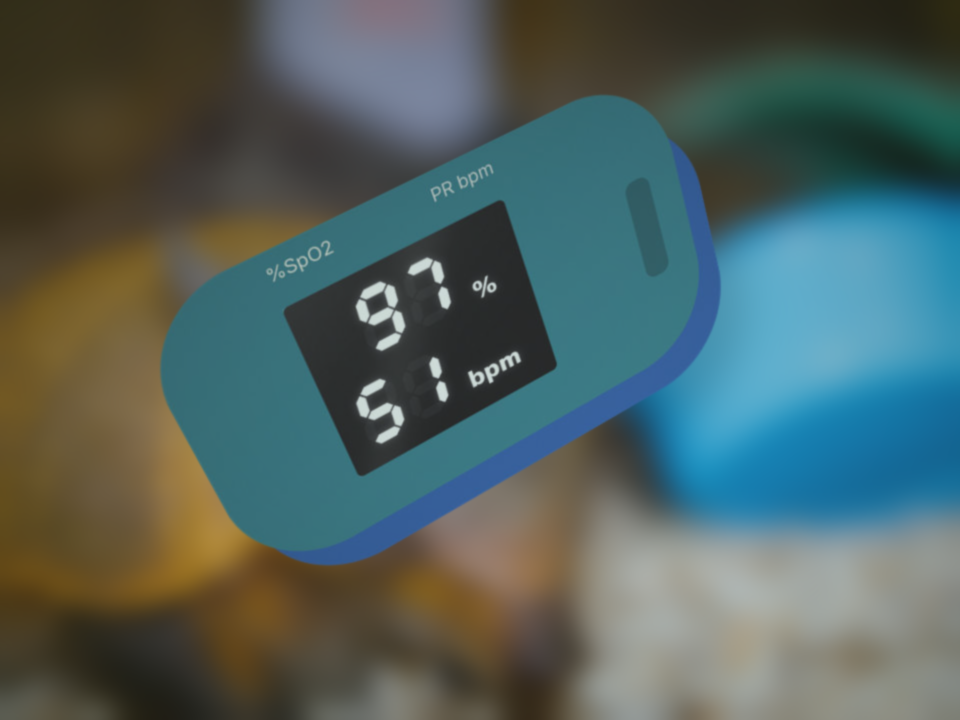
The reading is bpm 51
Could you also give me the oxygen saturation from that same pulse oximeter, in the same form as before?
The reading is % 97
